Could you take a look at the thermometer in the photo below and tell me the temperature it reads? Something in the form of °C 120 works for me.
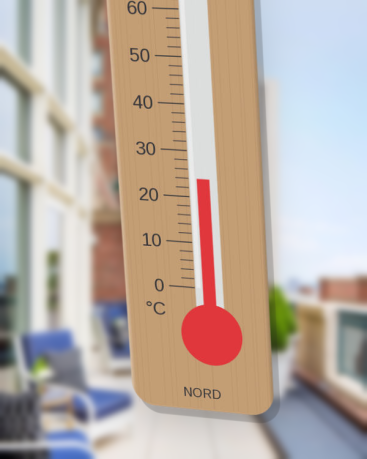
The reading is °C 24
